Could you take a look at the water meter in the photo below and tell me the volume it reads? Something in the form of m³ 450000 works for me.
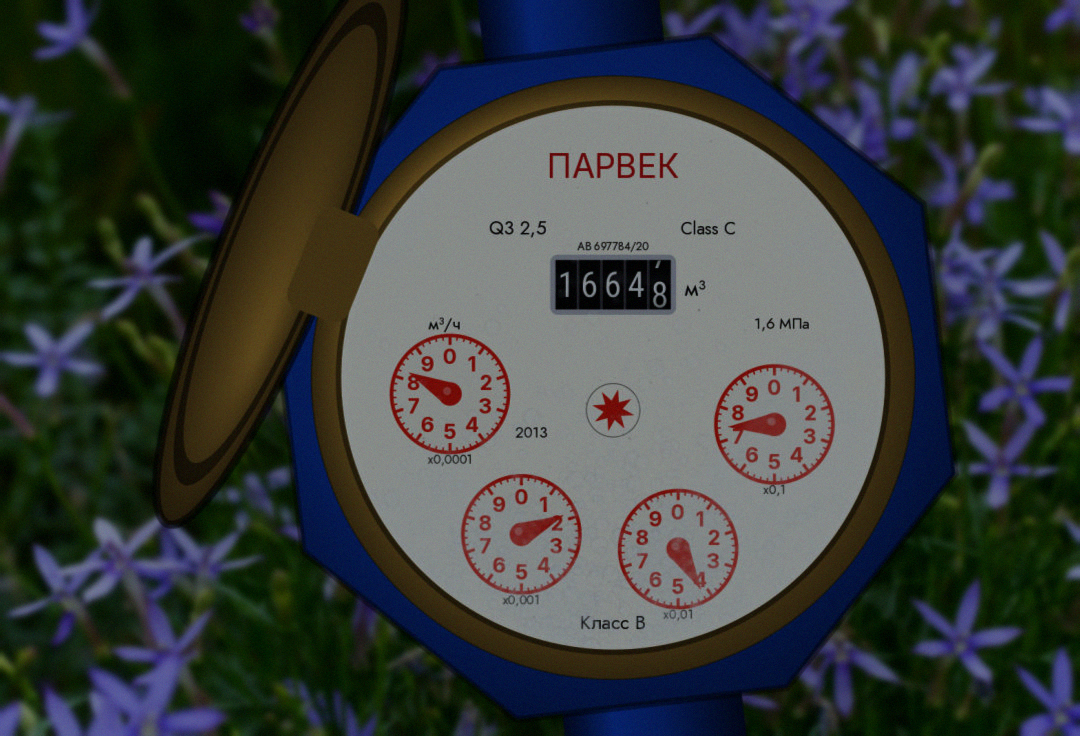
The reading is m³ 16647.7418
